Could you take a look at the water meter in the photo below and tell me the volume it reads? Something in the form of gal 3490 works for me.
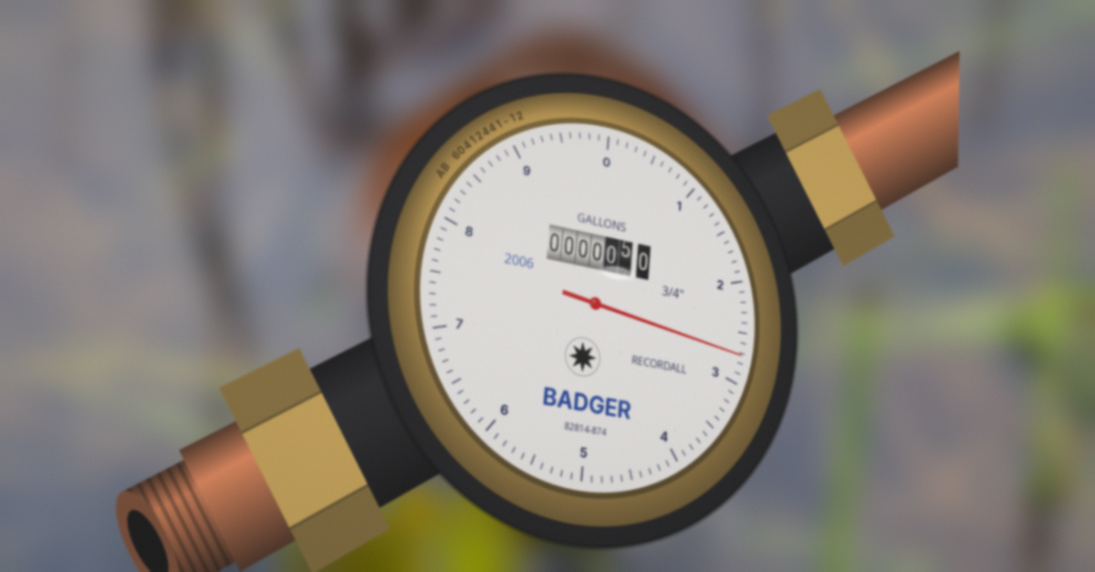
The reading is gal 52.7
